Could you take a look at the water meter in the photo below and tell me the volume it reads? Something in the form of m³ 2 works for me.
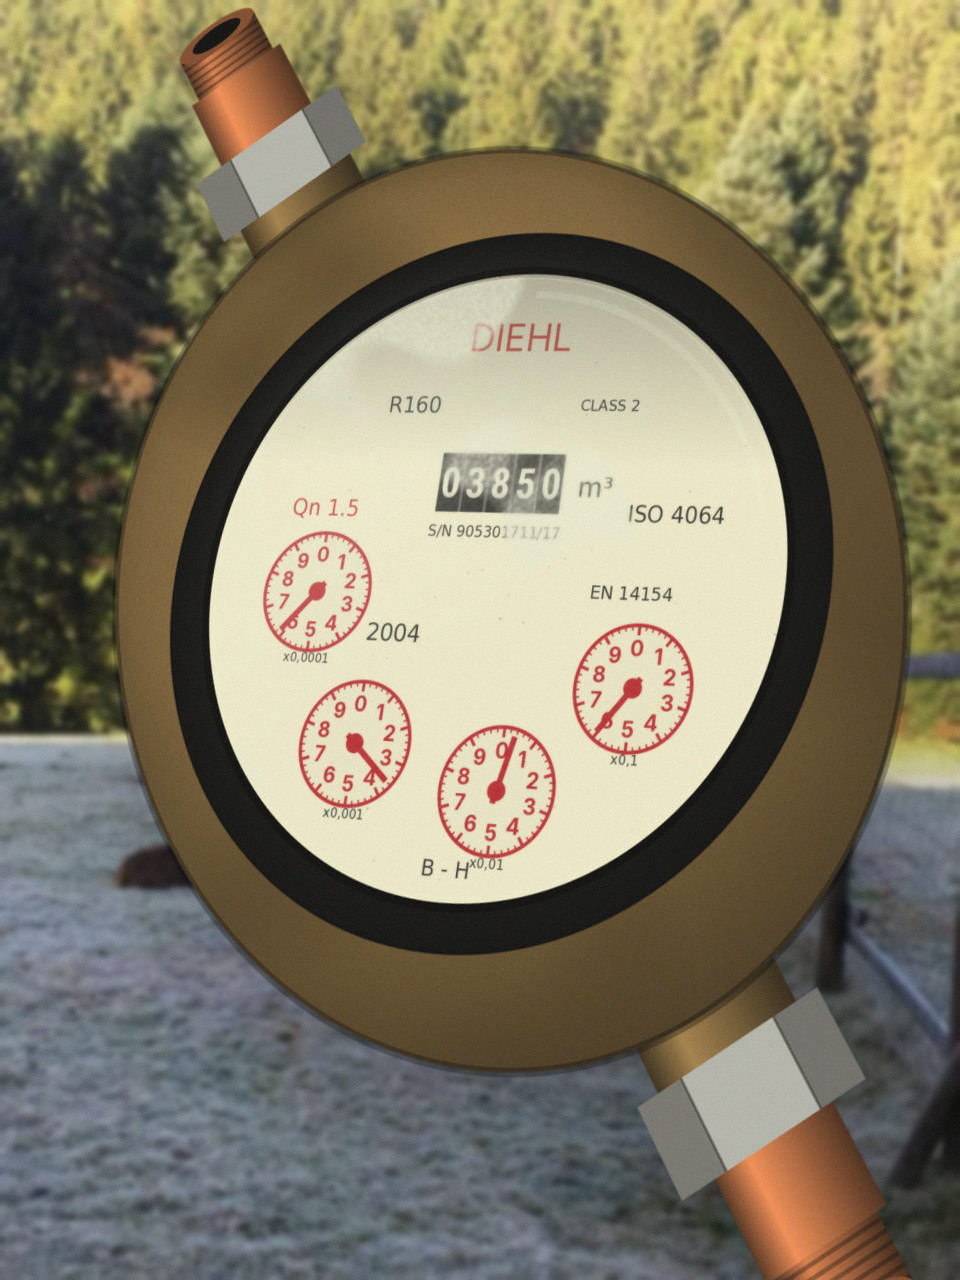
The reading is m³ 3850.6036
